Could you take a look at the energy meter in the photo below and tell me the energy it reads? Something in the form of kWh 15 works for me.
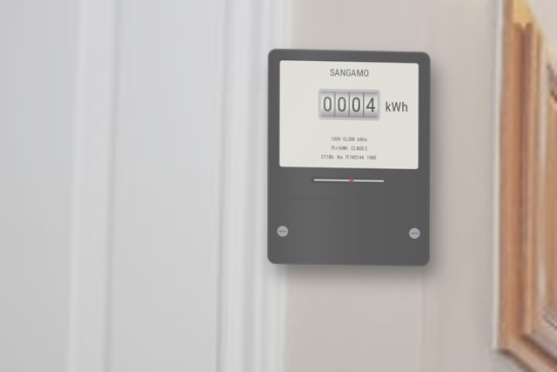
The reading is kWh 4
